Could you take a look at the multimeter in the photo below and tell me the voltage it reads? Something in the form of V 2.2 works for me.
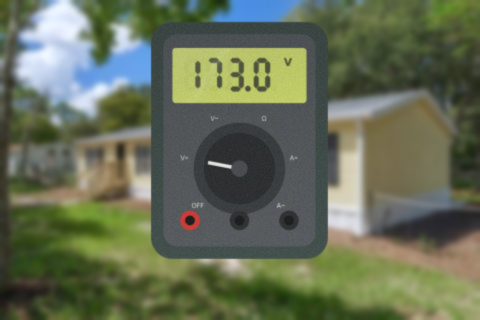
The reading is V 173.0
